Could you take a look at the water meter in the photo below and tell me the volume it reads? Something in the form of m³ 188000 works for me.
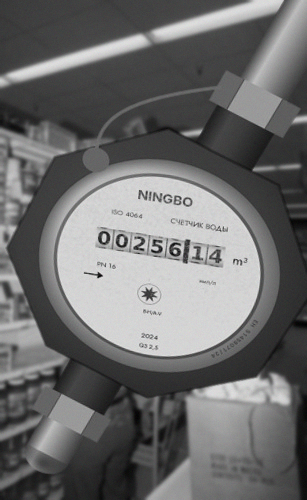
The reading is m³ 256.14
